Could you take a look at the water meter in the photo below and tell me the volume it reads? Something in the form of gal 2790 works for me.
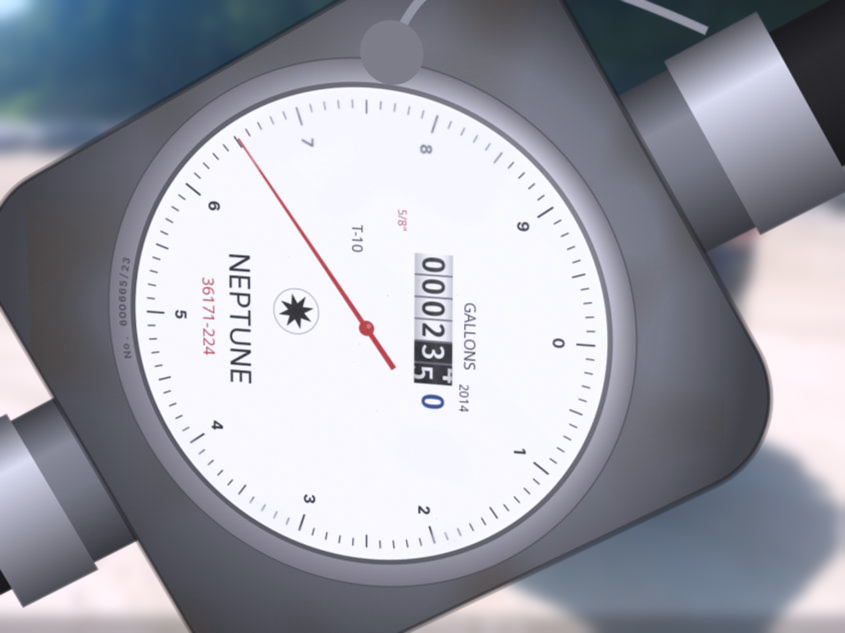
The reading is gal 2346.5
